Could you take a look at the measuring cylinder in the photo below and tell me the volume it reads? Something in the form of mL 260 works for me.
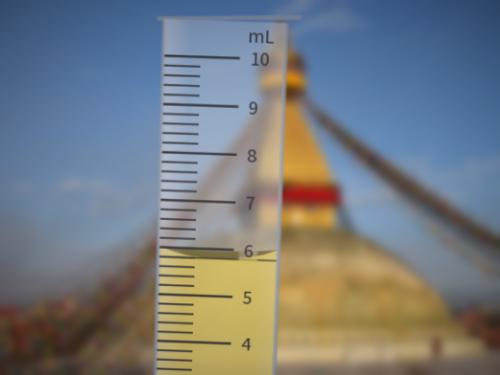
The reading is mL 5.8
